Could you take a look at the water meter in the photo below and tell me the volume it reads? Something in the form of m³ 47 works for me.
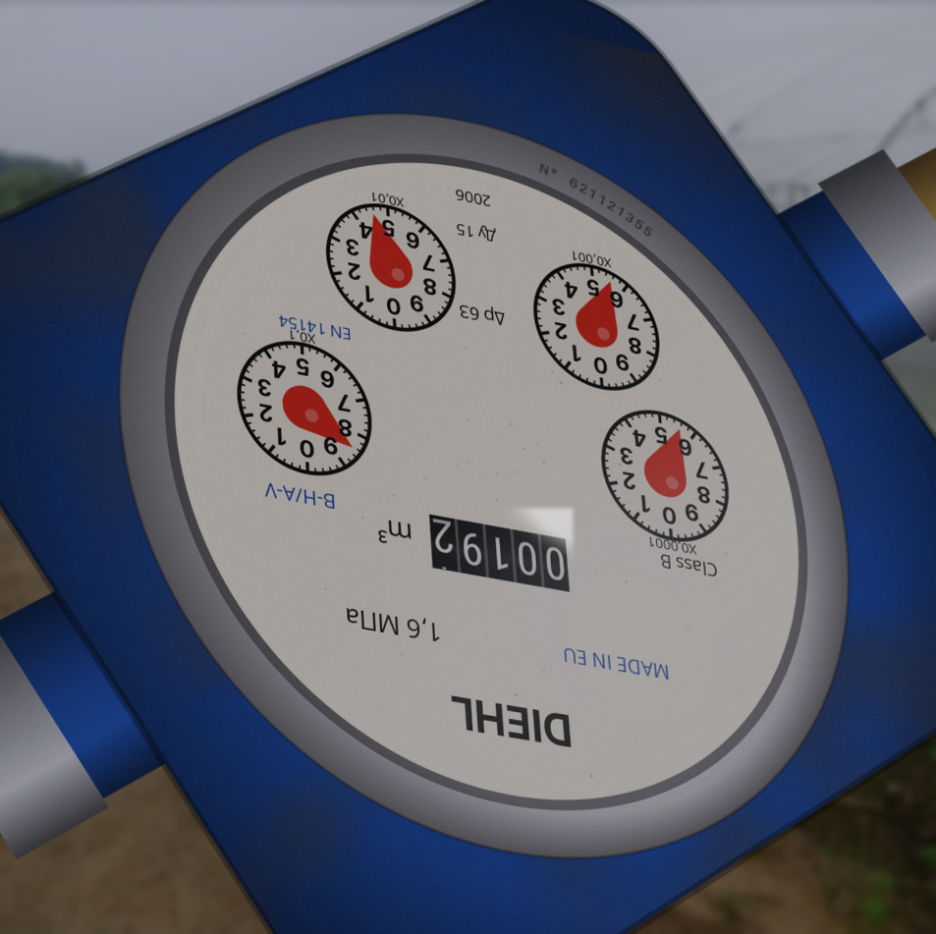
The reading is m³ 191.8455
